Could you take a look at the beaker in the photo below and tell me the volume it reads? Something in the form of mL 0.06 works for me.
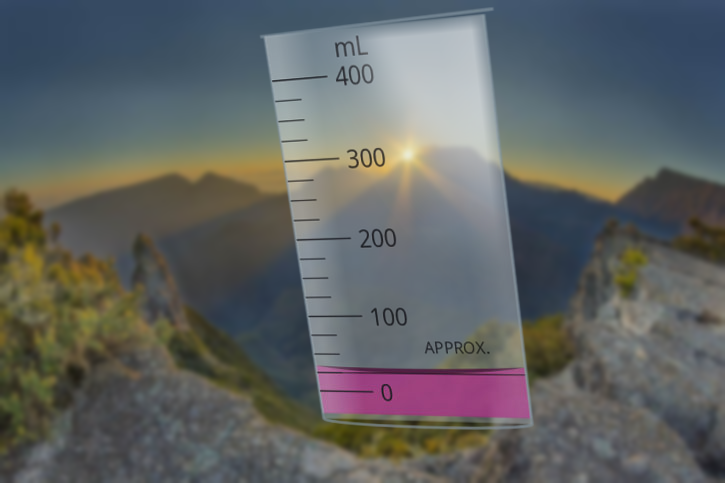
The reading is mL 25
